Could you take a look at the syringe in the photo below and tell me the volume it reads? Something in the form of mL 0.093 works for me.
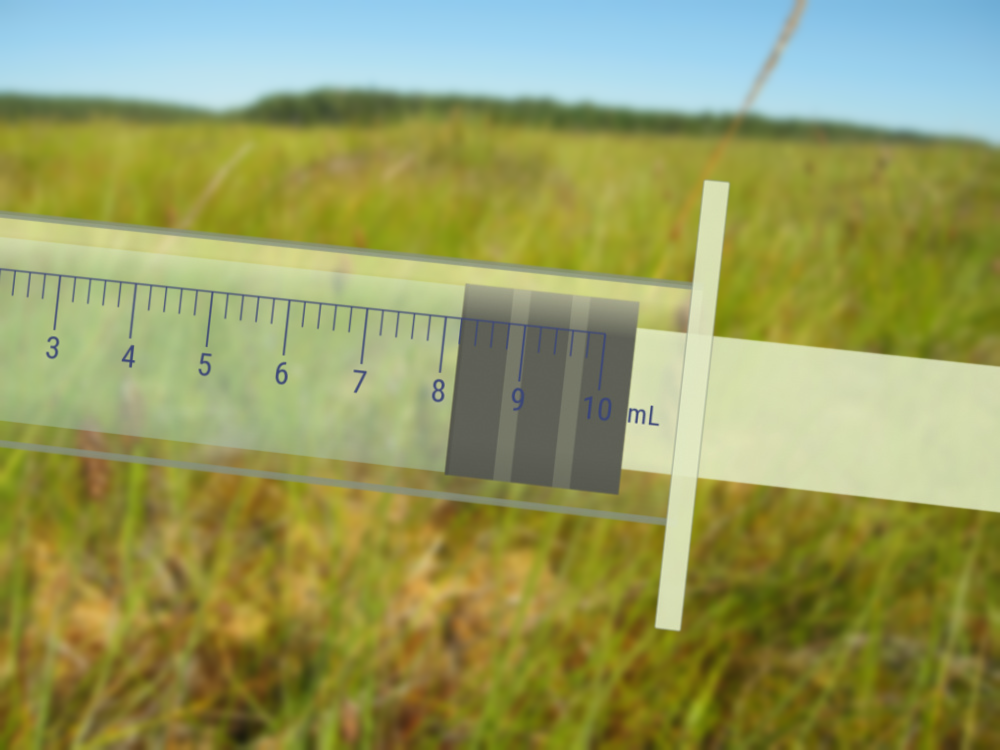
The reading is mL 8.2
